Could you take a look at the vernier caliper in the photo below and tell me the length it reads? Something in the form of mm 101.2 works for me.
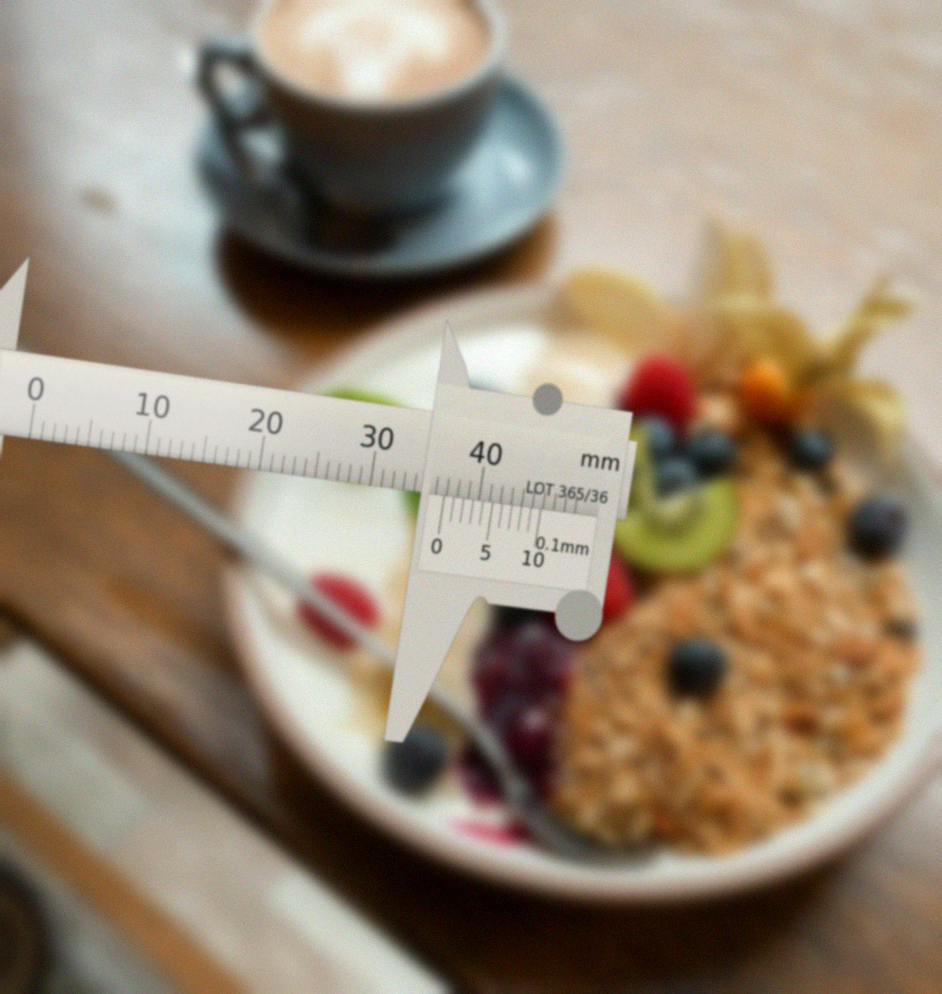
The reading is mm 36.8
